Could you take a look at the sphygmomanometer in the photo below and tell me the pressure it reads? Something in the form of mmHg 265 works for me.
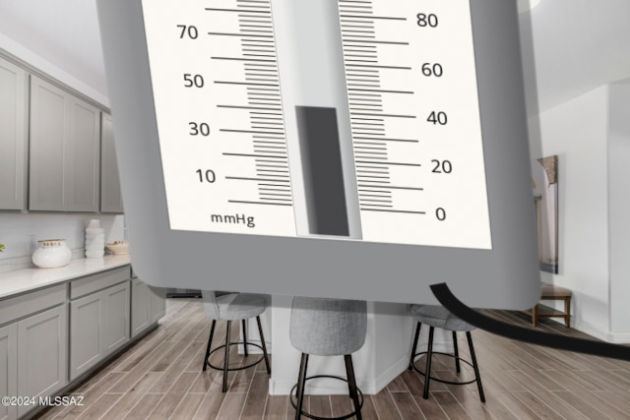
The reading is mmHg 42
